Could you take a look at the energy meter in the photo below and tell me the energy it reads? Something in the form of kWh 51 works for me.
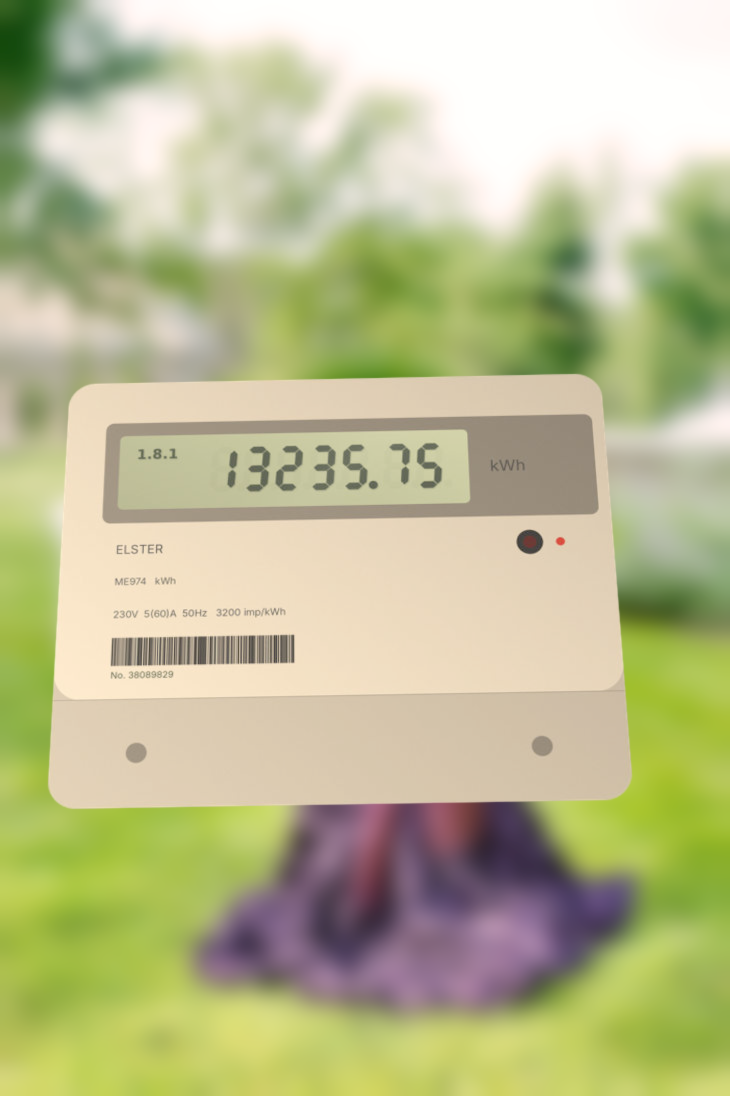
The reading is kWh 13235.75
